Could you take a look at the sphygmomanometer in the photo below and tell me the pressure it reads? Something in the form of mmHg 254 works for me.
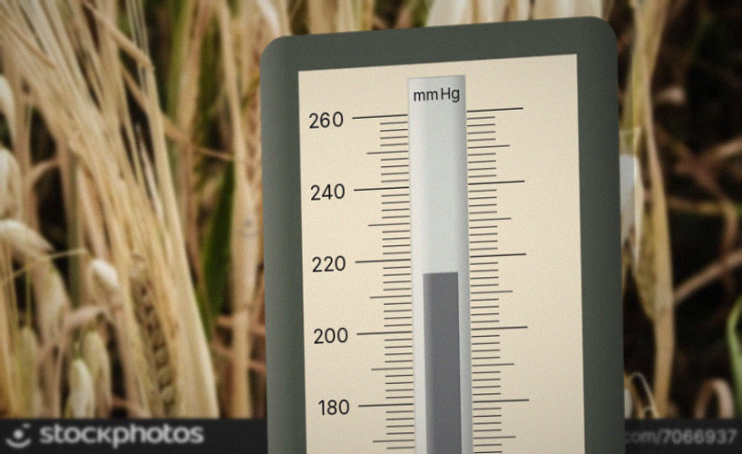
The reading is mmHg 216
